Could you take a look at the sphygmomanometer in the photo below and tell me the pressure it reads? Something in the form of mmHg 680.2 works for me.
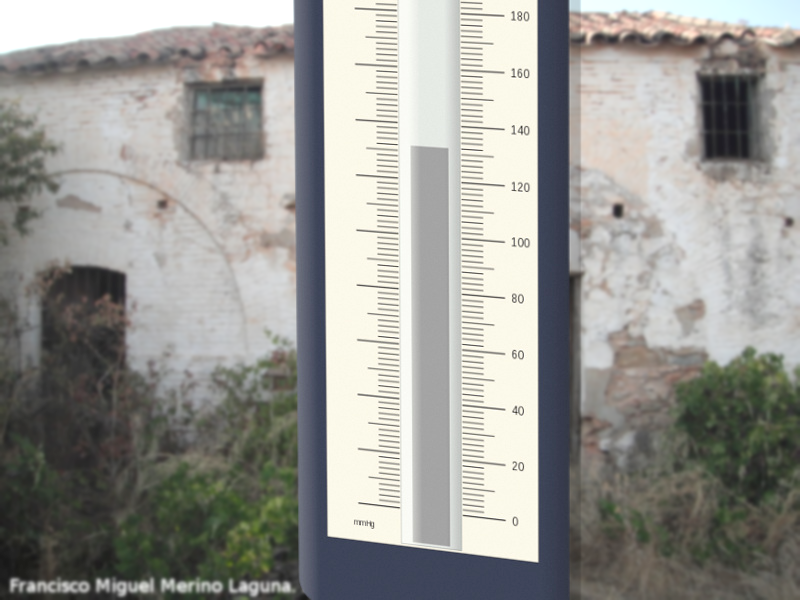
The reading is mmHg 132
